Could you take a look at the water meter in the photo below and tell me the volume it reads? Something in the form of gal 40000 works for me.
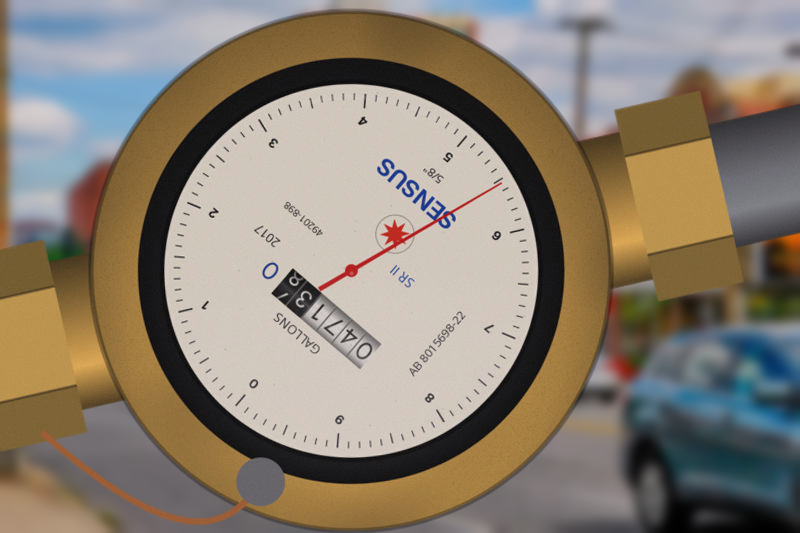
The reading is gal 471375.5
